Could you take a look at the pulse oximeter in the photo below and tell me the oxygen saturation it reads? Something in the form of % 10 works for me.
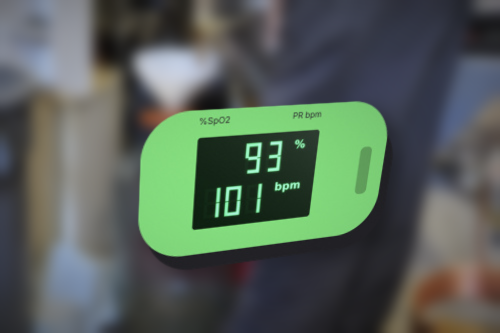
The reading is % 93
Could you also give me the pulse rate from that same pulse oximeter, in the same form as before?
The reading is bpm 101
